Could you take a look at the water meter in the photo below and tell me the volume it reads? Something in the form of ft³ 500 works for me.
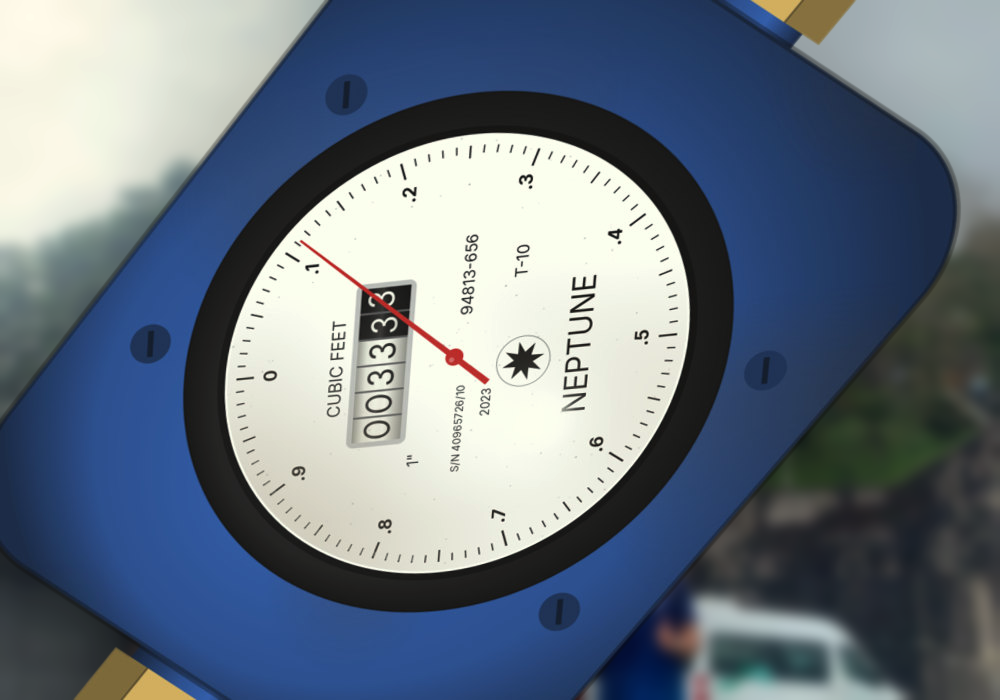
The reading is ft³ 3333.11
